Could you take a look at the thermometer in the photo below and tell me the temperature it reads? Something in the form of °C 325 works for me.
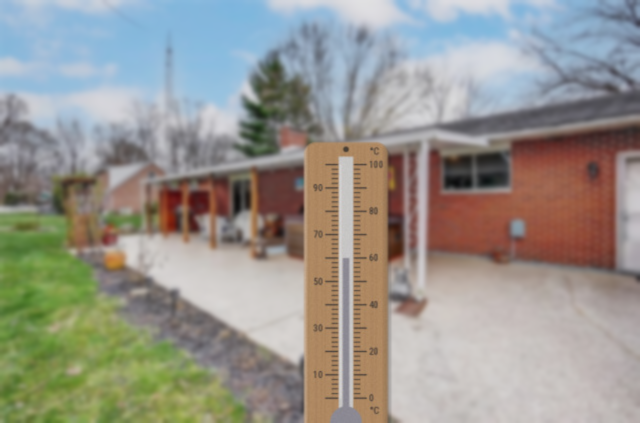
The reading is °C 60
